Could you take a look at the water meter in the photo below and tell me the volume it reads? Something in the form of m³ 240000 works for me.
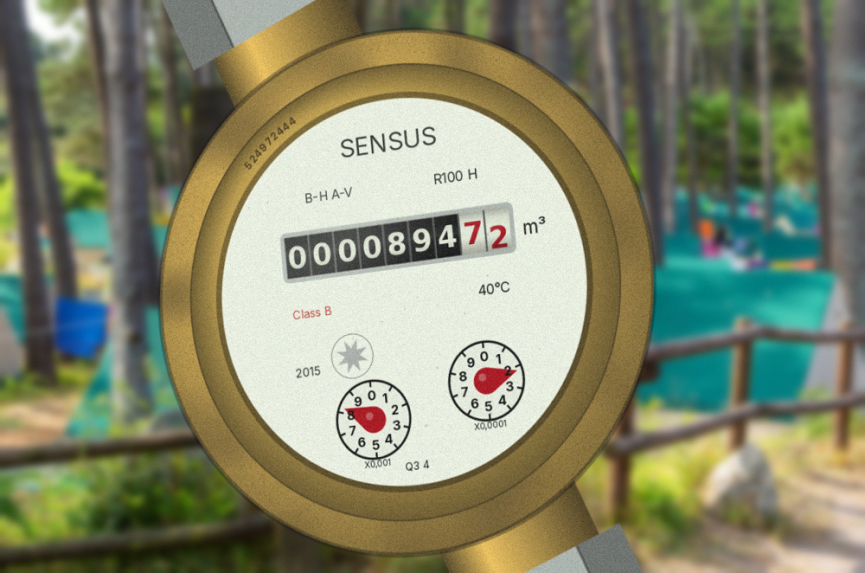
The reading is m³ 894.7182
